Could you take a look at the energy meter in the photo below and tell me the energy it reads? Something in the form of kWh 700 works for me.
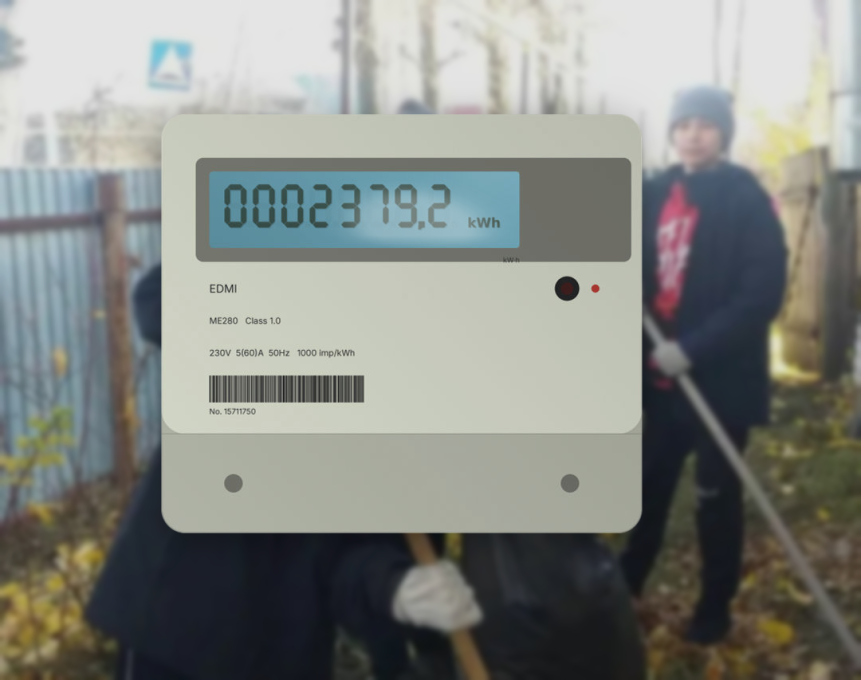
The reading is kWh 2379.2
